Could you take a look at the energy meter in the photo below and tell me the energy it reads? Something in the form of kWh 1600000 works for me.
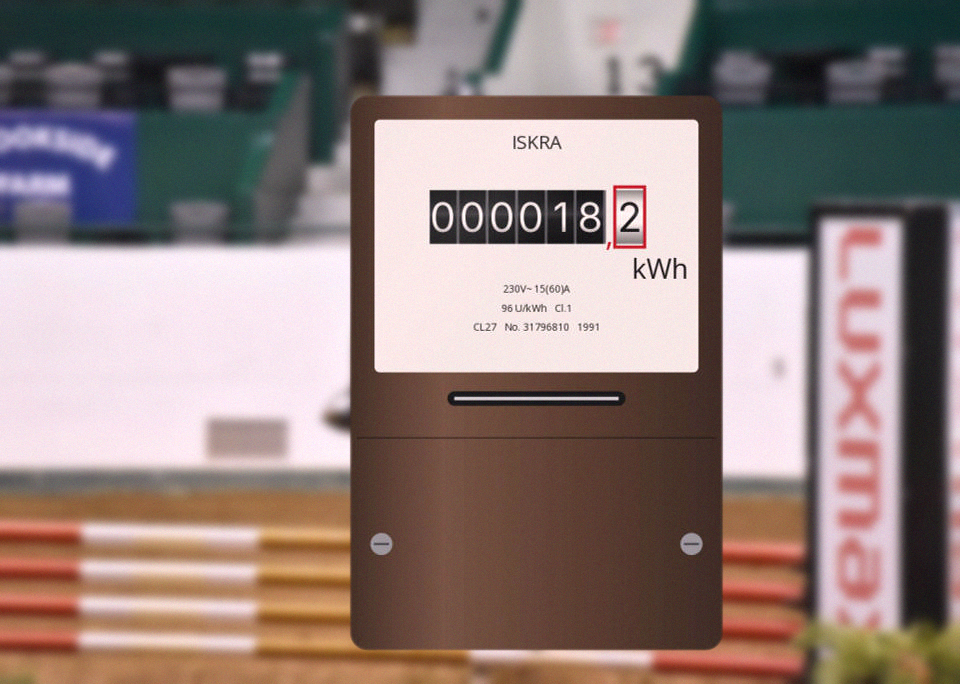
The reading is kWh 18.2
